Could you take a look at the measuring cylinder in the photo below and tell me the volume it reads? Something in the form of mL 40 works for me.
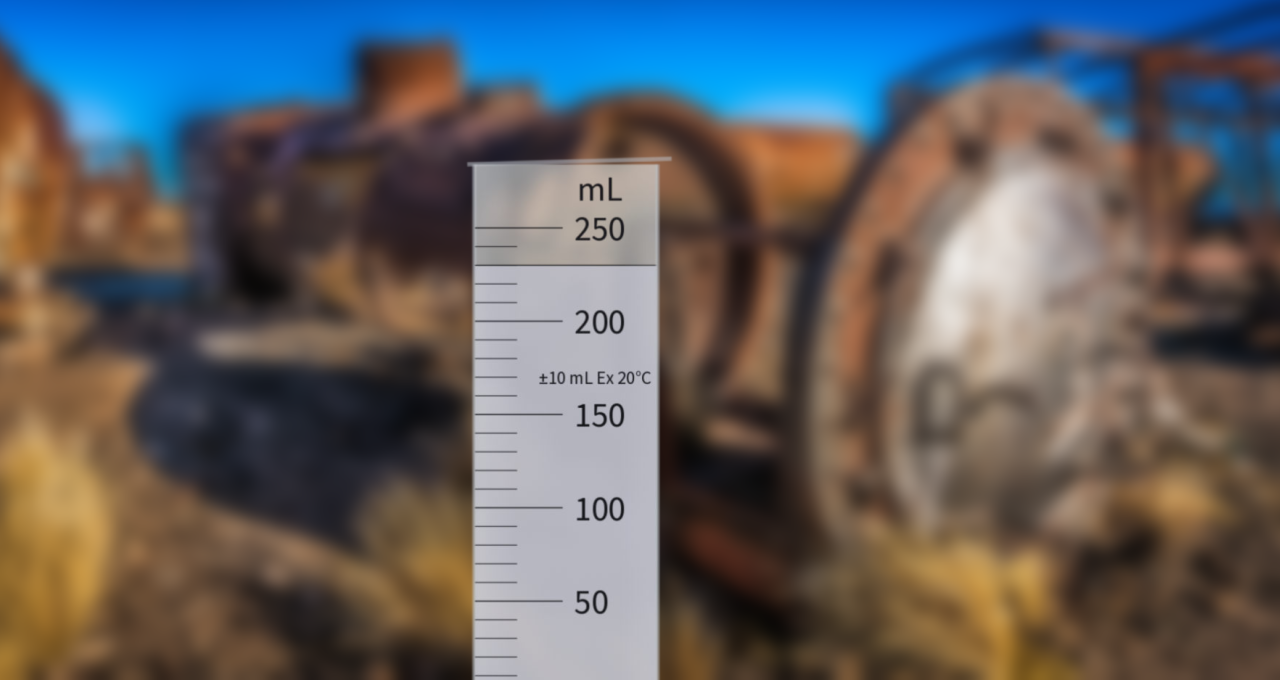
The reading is mL 230
